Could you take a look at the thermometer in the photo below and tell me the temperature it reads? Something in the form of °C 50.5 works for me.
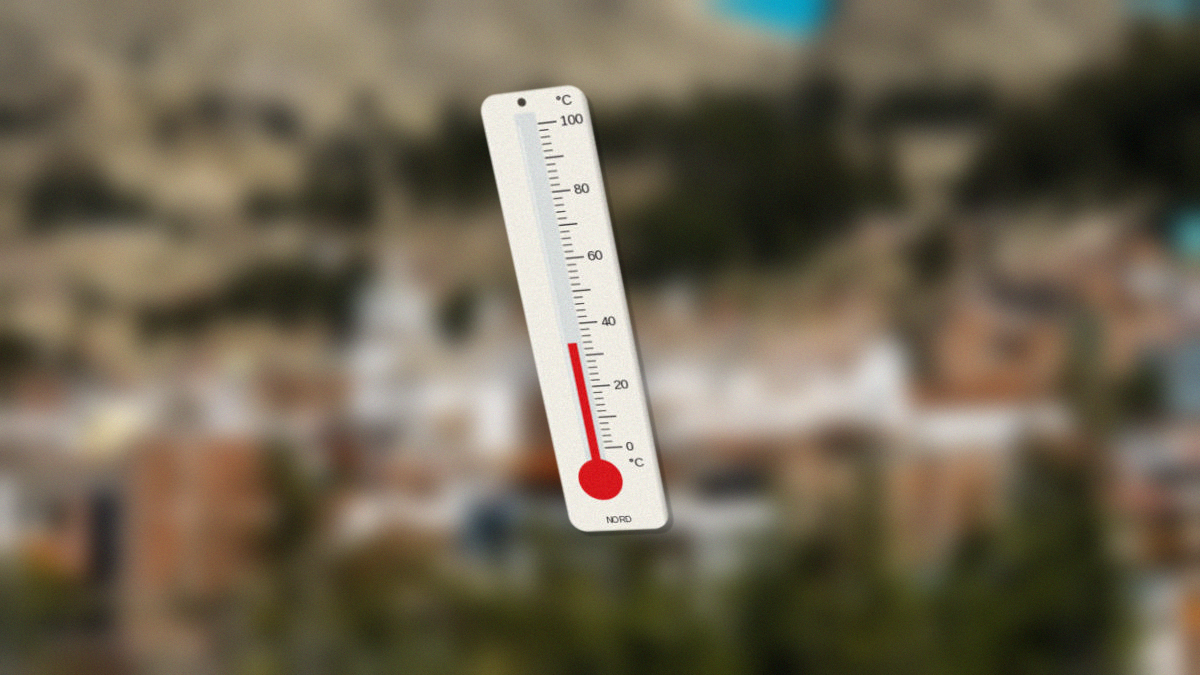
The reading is °C 34
